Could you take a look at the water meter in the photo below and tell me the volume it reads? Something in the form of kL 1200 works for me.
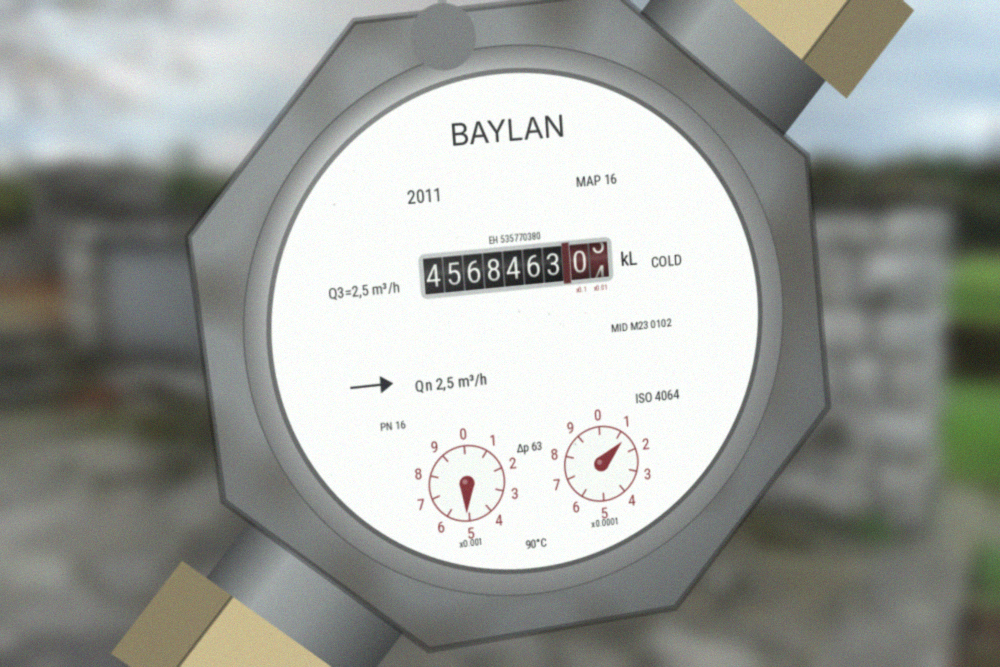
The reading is kL 4568463.0351
